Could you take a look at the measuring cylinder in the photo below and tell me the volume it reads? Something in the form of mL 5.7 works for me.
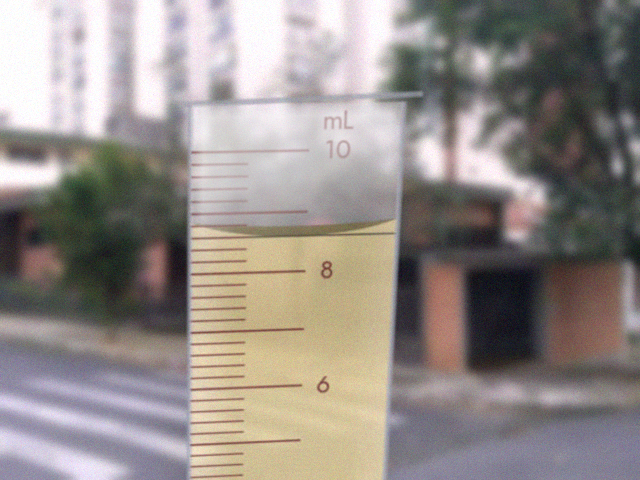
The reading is mL 8.6
